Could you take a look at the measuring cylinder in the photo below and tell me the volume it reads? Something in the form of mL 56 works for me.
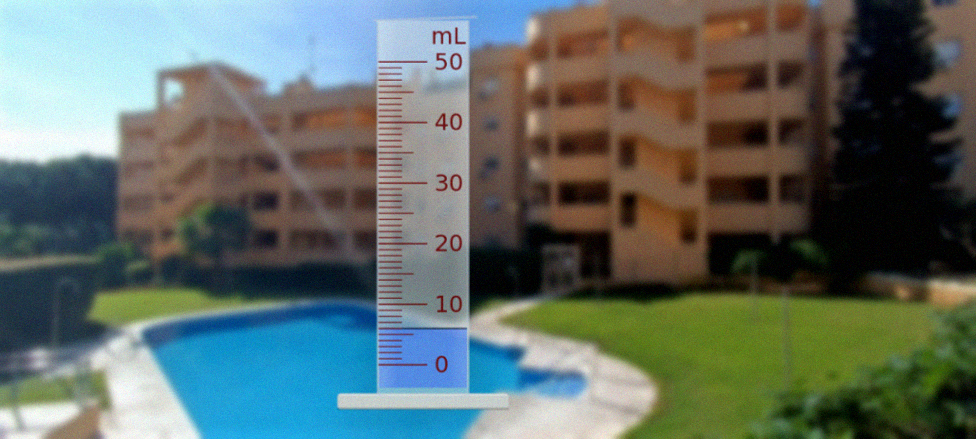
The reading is mL 6
